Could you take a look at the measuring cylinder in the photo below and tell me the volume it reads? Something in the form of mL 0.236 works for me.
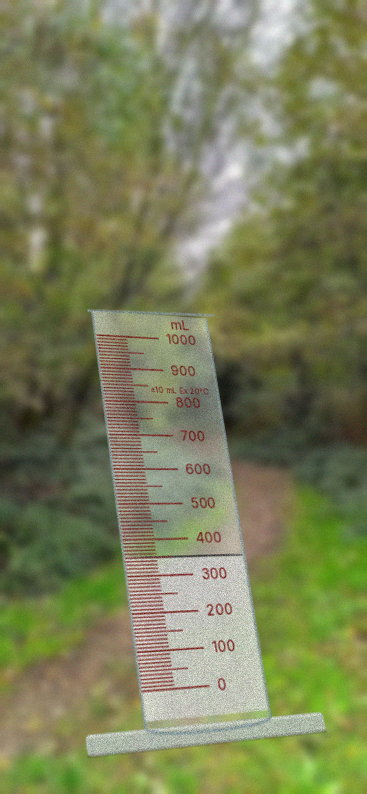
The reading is mL 350
